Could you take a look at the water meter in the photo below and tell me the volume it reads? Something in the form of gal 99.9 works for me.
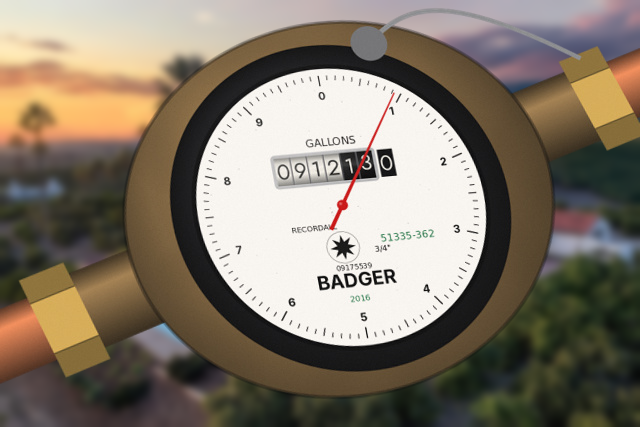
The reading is gal 912130.9
